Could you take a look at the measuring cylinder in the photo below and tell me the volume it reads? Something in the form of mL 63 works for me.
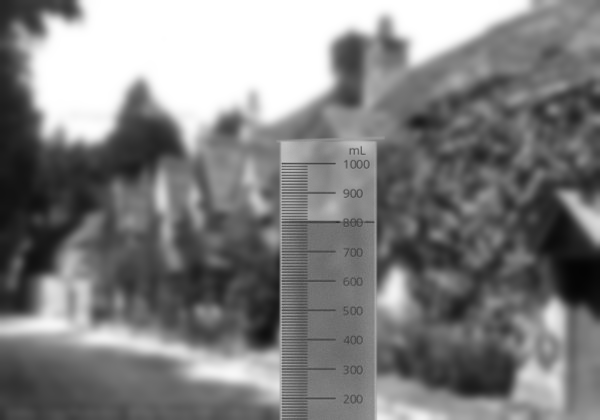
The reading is mL 800
